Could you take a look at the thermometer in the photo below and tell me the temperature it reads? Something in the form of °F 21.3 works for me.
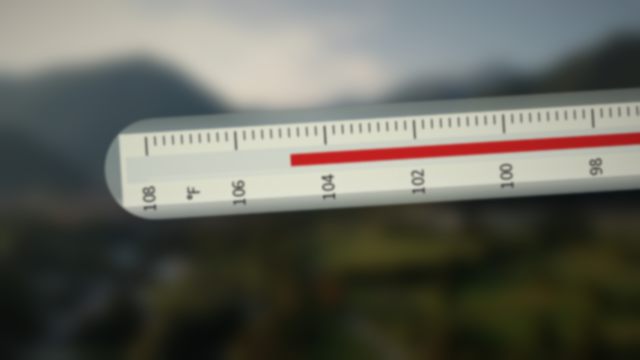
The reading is °F 104.8
